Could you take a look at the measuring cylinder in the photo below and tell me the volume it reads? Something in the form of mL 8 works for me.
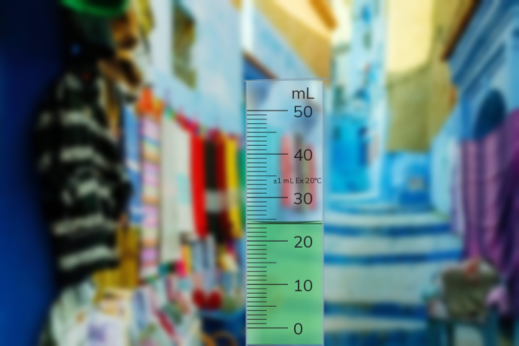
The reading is mL 24
